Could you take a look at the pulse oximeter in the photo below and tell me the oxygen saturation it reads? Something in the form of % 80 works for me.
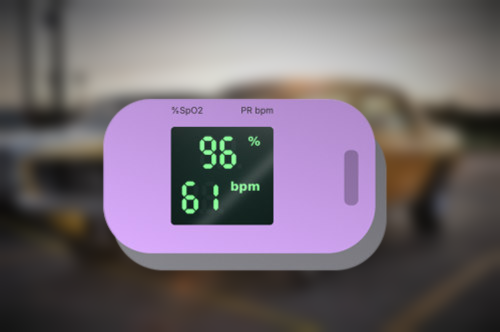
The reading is % 96
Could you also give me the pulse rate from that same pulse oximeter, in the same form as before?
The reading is bpm 61
